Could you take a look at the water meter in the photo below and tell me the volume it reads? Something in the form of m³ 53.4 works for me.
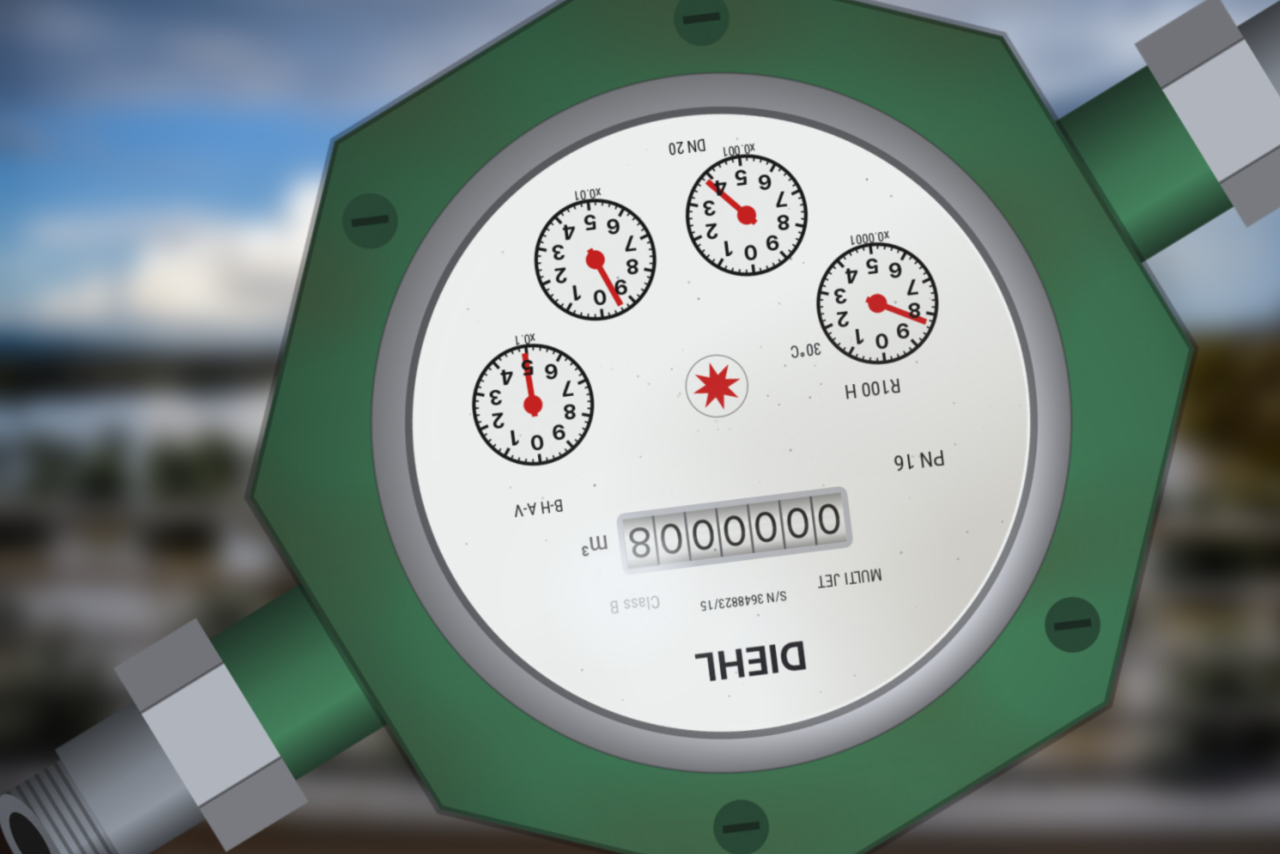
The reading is m³ 8.4938
